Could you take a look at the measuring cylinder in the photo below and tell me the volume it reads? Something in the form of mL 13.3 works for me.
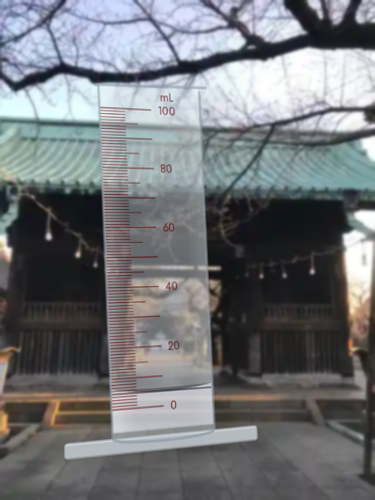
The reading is mL 5
